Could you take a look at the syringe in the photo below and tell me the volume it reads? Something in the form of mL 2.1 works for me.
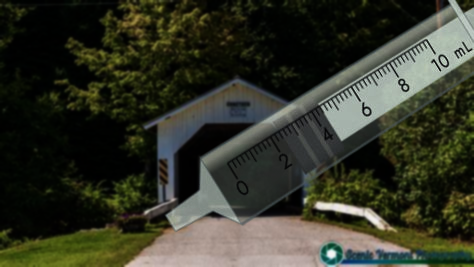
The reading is mL 2.4
